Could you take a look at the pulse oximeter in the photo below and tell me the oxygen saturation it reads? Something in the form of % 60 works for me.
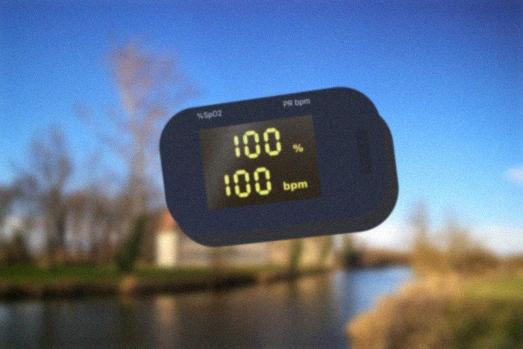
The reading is % 100
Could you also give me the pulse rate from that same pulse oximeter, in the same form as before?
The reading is bpm 100
